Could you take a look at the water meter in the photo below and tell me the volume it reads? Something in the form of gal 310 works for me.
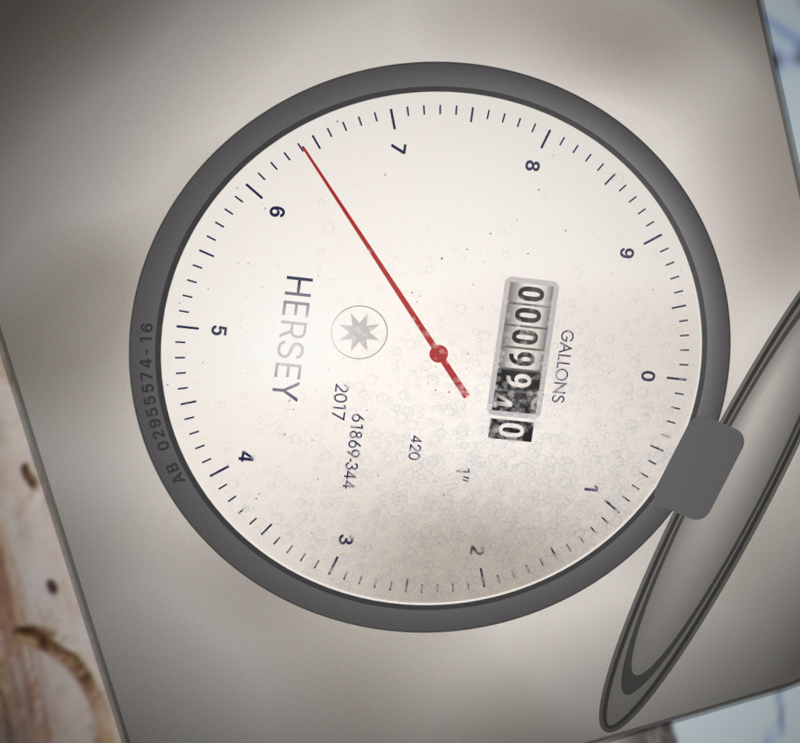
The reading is gal 9936.4
